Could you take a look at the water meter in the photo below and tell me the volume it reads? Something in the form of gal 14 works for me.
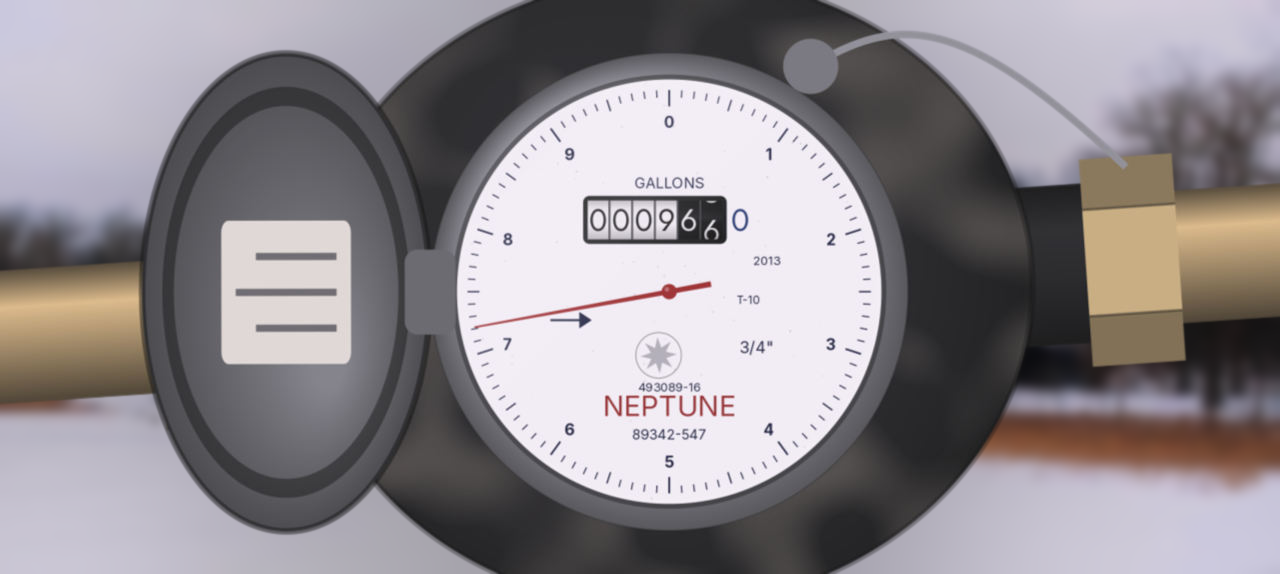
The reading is gal 9657.2
